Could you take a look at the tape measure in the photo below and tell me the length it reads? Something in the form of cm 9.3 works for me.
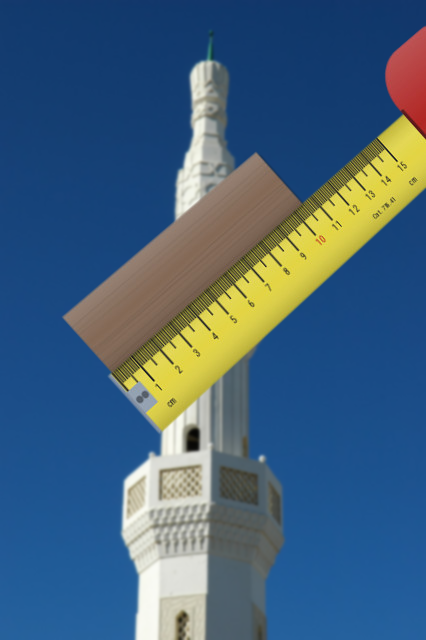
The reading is cm 10.5
